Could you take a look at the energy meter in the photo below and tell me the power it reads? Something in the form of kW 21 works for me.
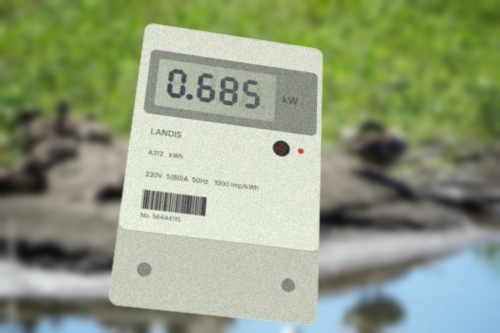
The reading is kW 0.685
